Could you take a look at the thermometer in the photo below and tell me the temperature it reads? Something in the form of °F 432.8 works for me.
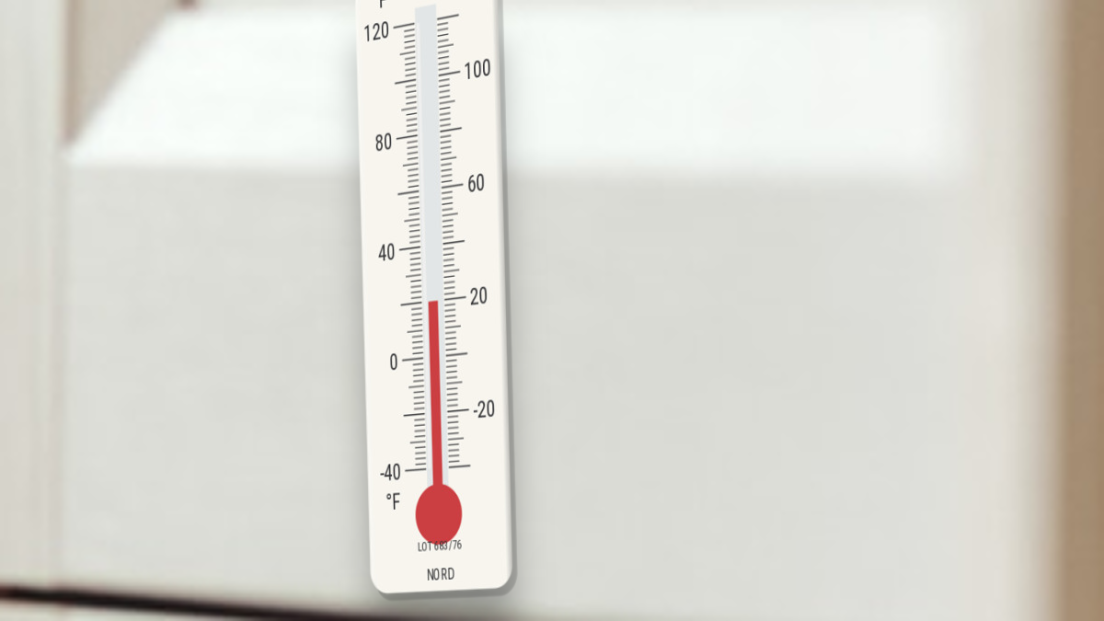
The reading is °F 20
